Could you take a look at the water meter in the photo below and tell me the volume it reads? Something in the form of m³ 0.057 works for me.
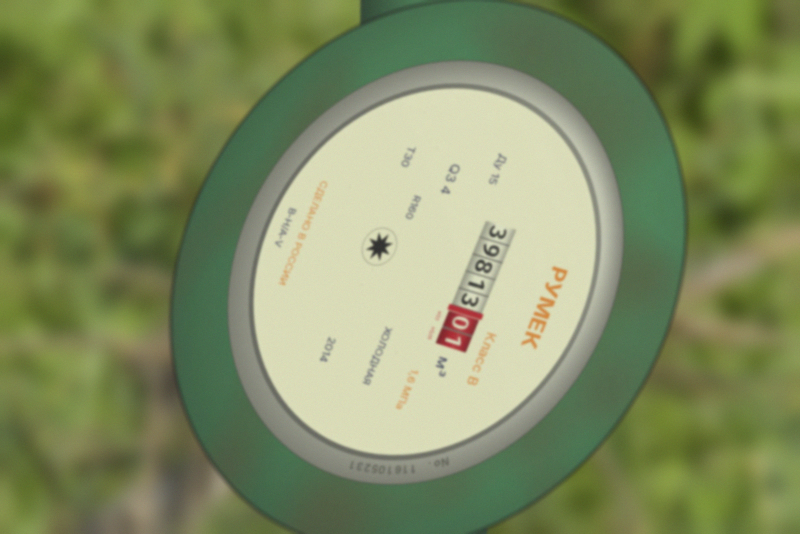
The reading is m³ 39813.01
